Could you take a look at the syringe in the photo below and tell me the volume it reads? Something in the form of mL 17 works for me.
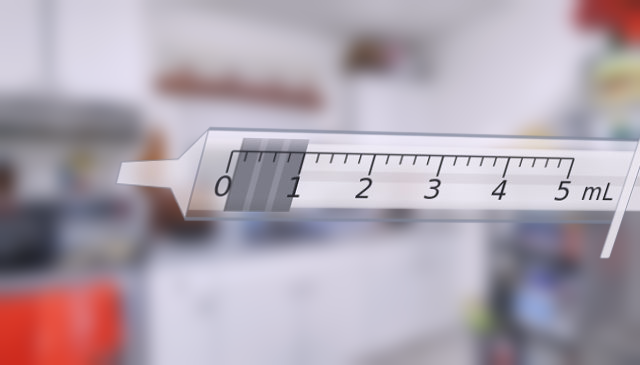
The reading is mL 0.1
